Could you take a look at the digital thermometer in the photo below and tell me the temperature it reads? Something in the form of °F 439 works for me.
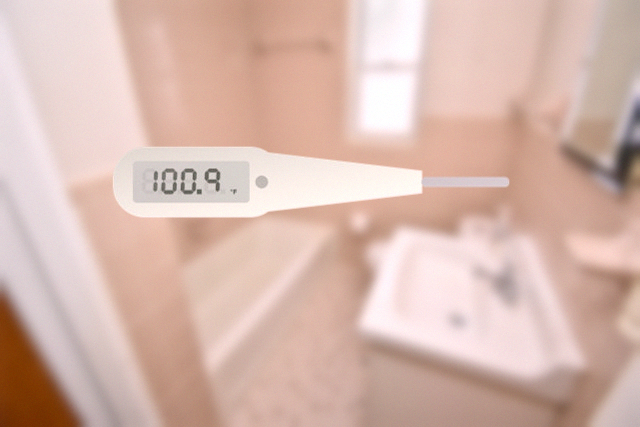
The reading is °F 100.9
